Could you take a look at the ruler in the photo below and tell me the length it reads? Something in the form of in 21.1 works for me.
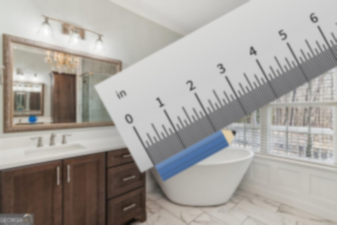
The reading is in 2.5
